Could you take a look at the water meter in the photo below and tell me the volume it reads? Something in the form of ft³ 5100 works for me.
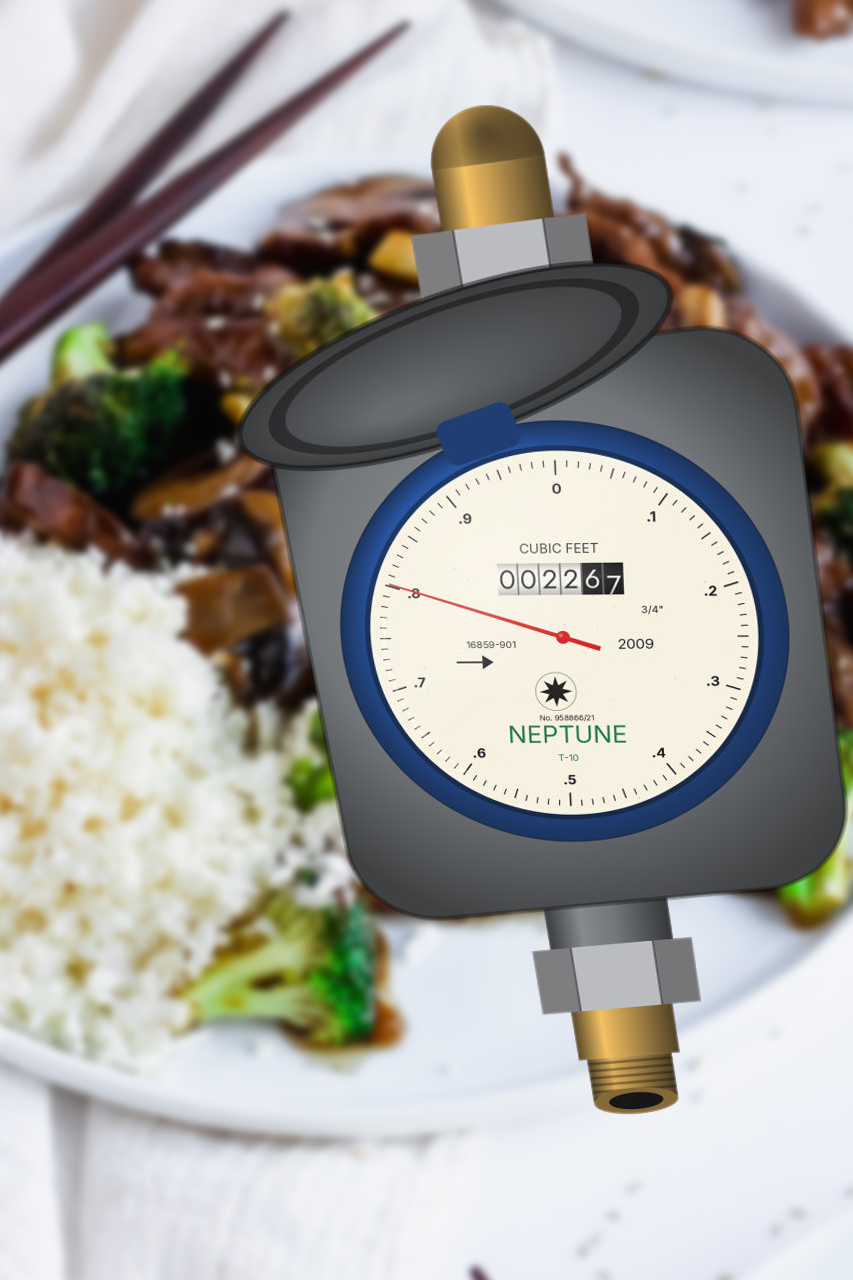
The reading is ft³ 2266.80
